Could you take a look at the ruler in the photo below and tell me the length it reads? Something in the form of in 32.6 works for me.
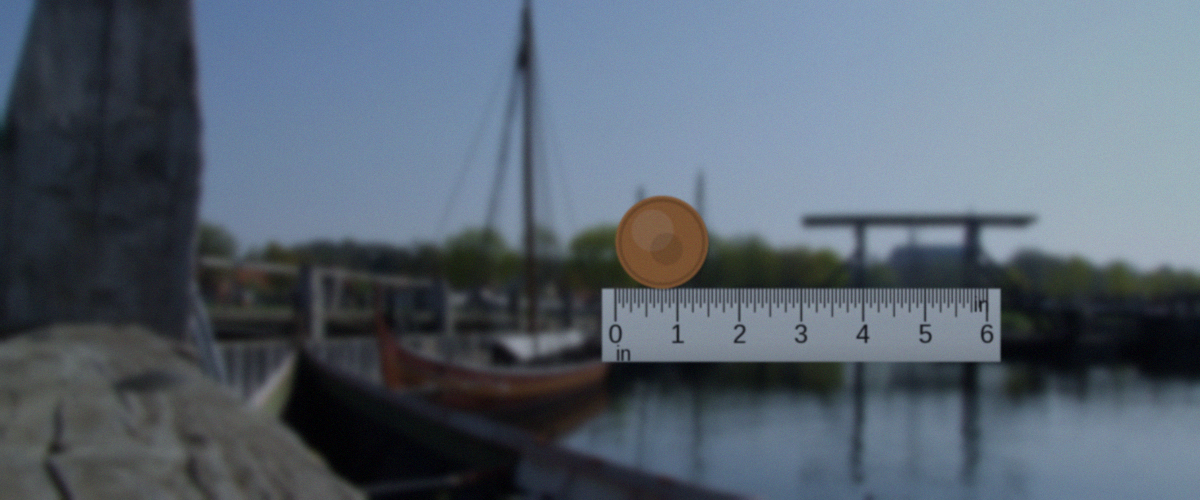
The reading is in 1.5
